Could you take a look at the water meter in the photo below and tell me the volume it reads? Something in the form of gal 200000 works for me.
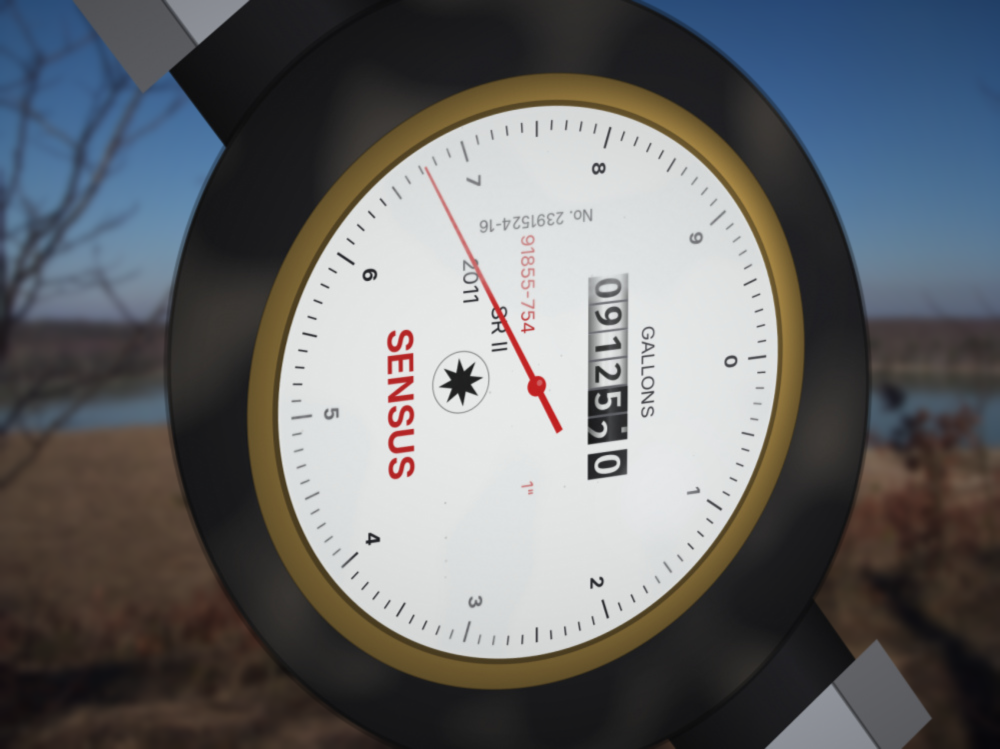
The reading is gal 912516.7
